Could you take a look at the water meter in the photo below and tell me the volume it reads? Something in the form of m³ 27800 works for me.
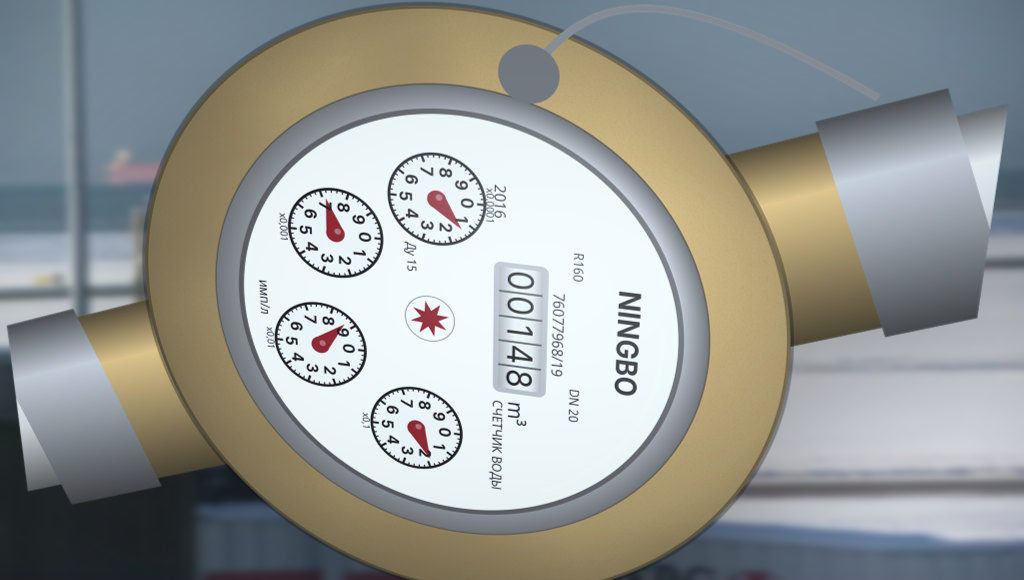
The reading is m³ 148.1871
